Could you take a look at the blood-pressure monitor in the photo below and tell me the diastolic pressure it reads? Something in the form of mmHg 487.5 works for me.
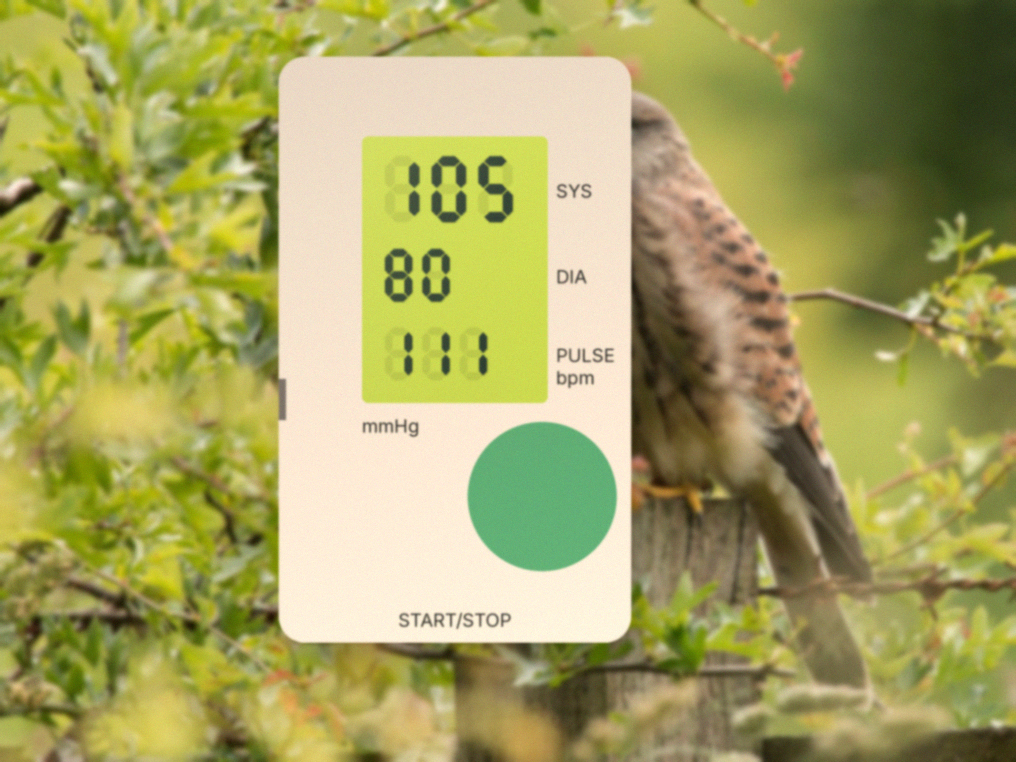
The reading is mmHg 80
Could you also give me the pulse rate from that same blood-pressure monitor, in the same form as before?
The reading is bpm 111
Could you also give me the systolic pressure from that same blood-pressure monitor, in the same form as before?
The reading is mmHg 105
